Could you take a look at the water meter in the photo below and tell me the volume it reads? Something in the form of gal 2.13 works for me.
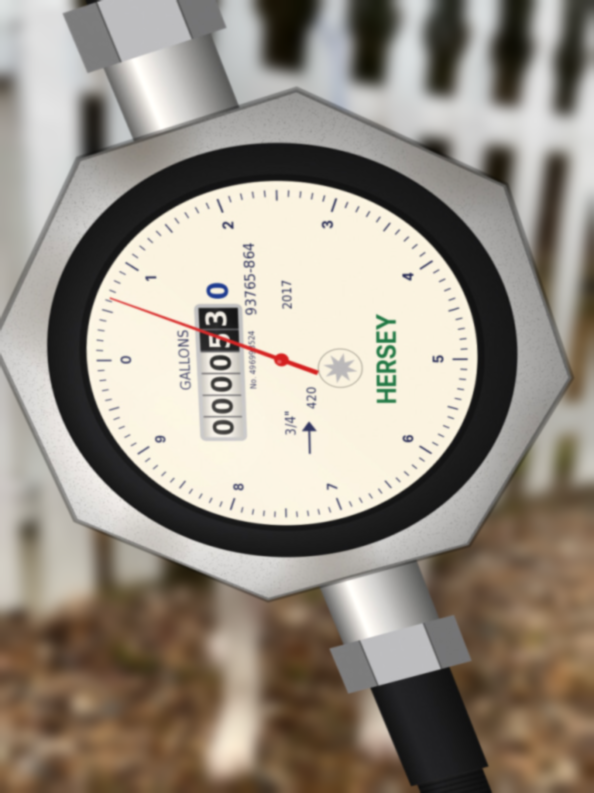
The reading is gal 530.6
